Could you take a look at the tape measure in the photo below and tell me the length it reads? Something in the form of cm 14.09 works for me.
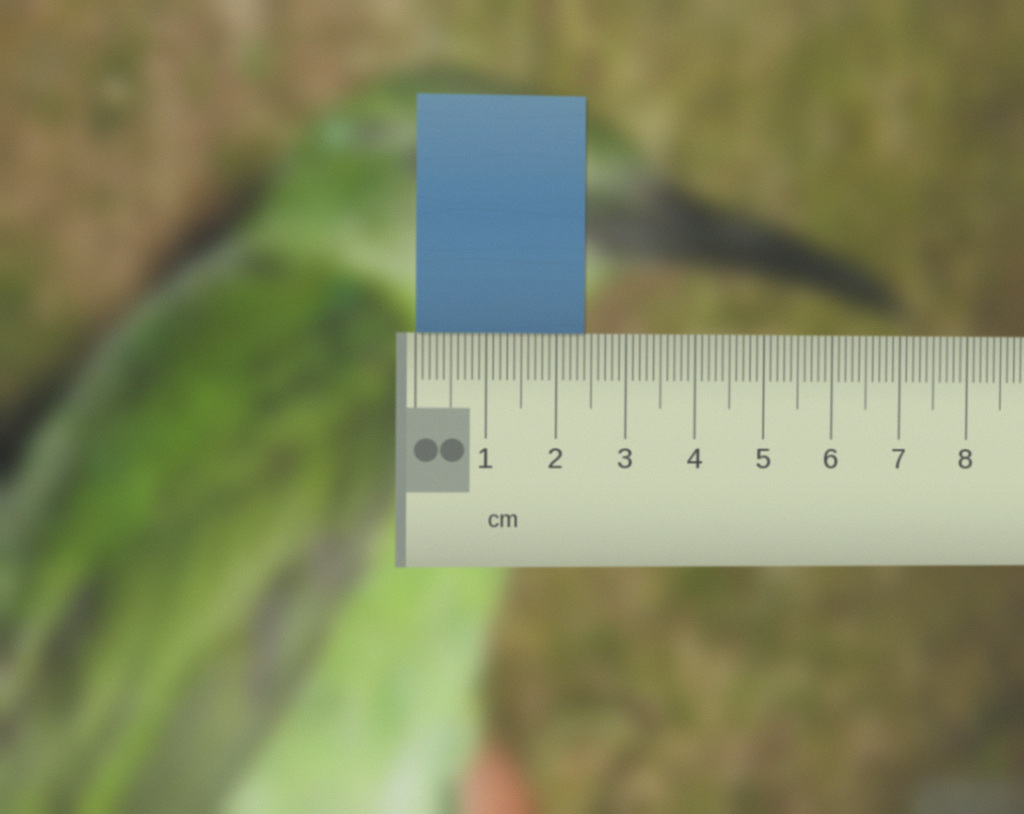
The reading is cm 2.4
